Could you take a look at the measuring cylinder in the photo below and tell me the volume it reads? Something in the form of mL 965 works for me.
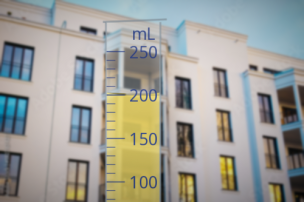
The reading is mL 200
